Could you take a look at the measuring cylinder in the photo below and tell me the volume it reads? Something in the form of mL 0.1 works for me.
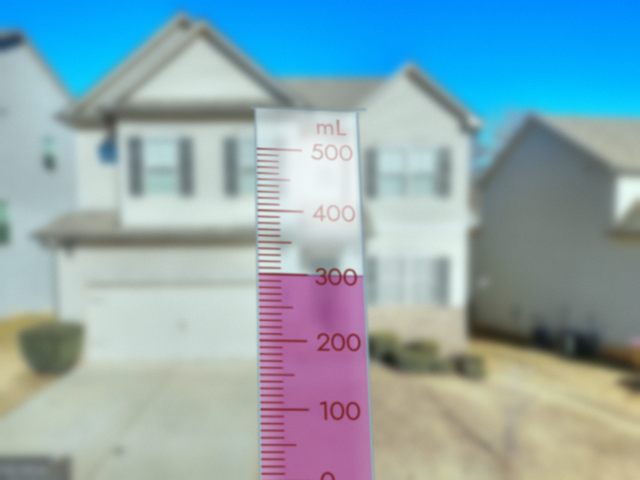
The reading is mL 300
